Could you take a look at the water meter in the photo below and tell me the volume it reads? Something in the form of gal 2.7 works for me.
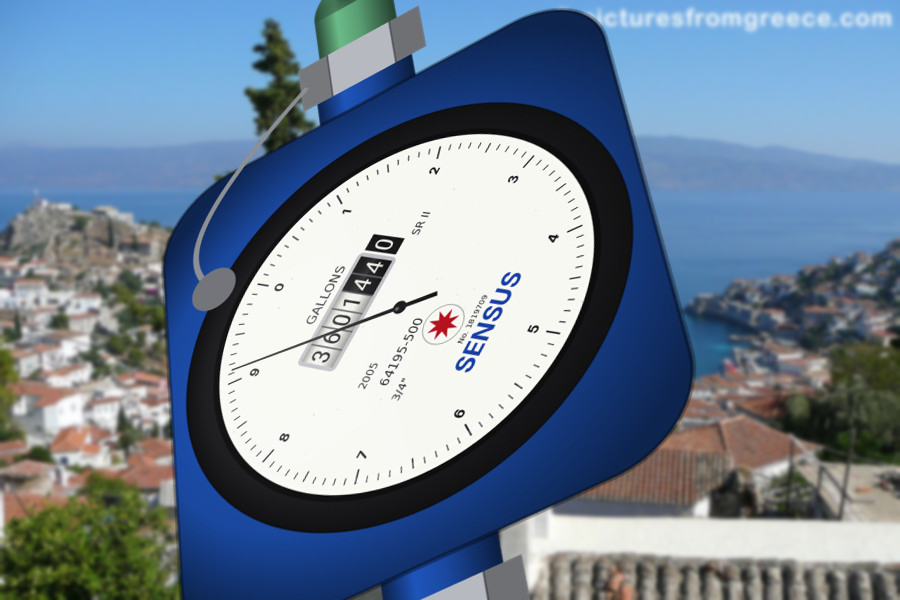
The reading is gal 3601439.1
